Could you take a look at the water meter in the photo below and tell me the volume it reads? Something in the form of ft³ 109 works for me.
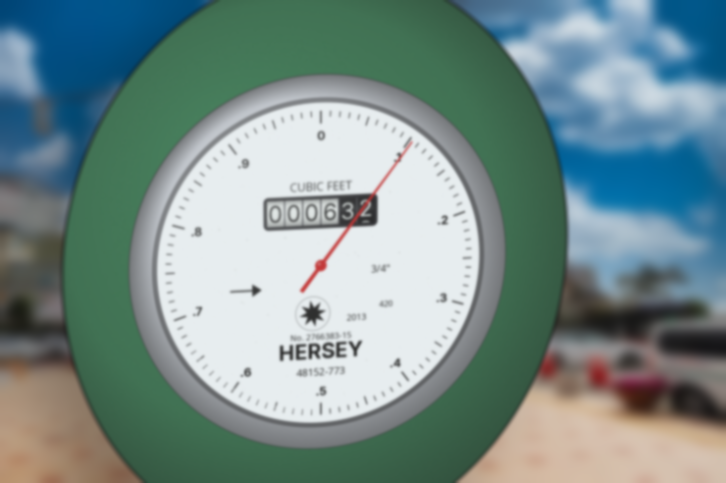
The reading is ft³ 632.10
